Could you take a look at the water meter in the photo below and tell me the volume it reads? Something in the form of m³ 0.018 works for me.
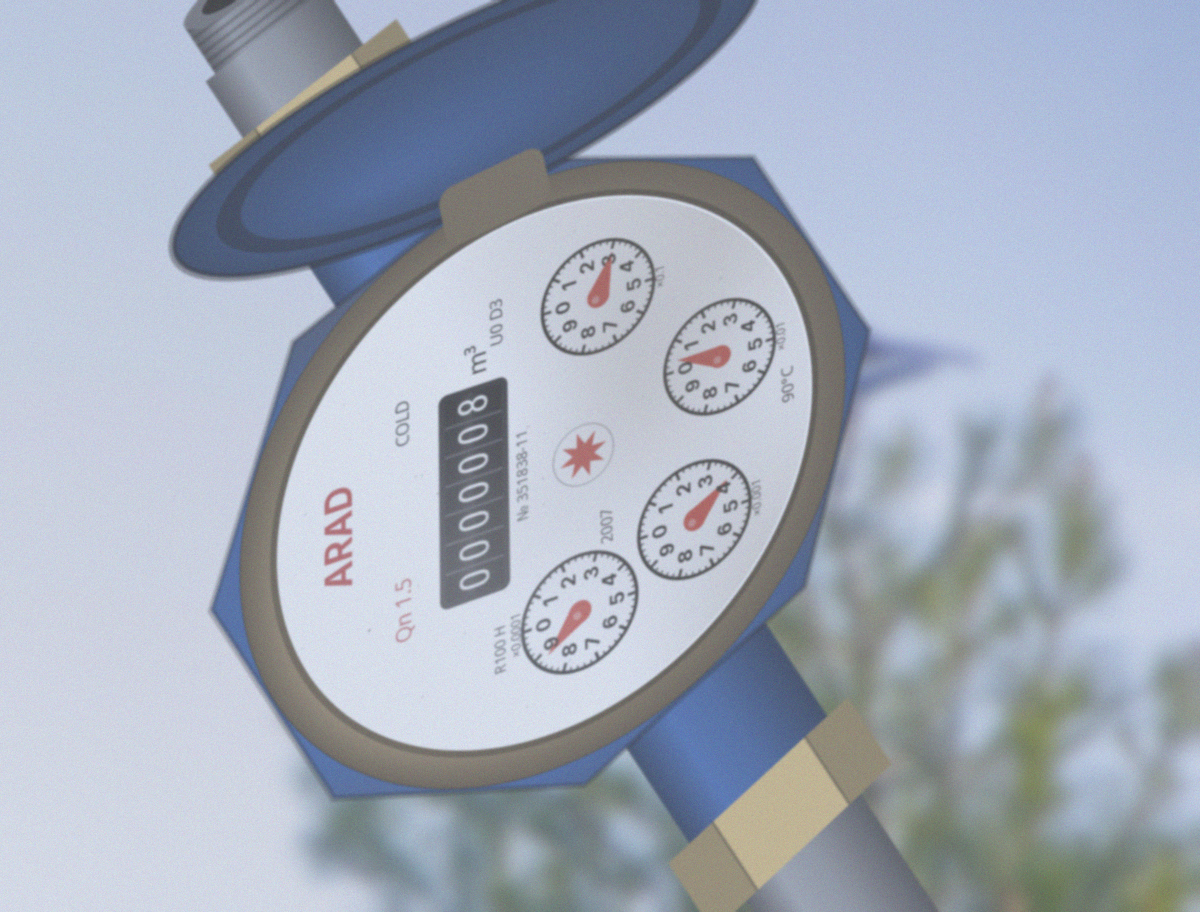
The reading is m³ 8.3038
